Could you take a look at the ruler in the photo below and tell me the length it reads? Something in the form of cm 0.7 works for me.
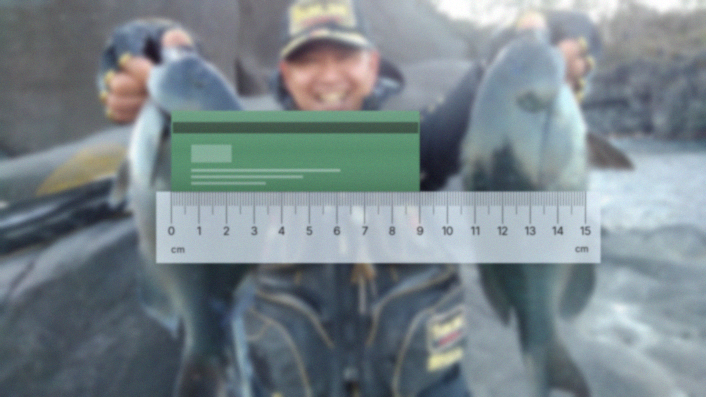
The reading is cm 9
